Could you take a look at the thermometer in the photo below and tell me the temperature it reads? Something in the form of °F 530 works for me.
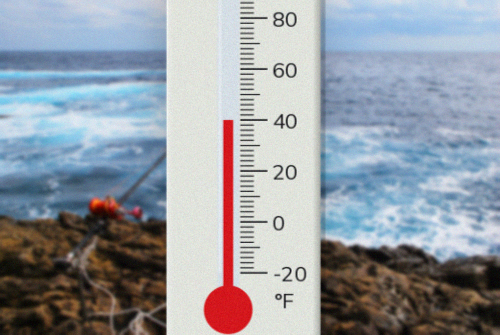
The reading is °F 40
